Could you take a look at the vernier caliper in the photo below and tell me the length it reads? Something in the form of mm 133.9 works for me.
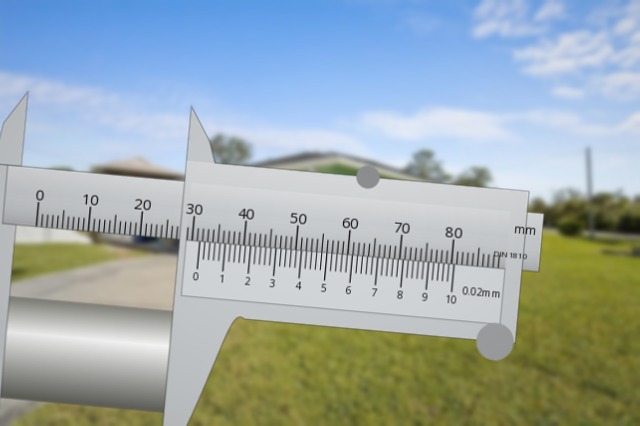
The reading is mm 31.5
